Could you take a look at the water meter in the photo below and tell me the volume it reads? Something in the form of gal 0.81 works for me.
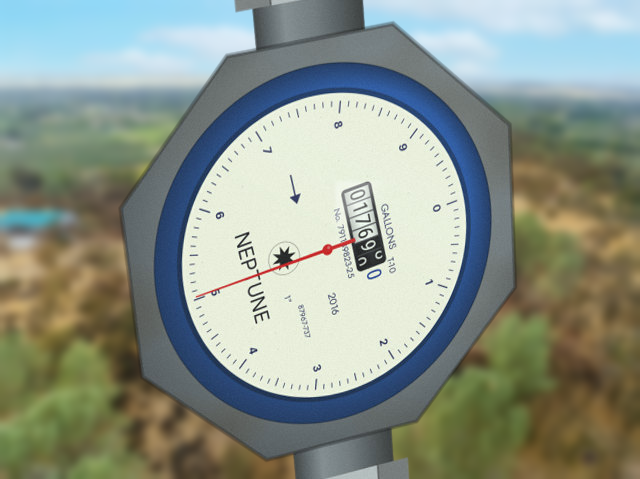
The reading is gal 176985.0
